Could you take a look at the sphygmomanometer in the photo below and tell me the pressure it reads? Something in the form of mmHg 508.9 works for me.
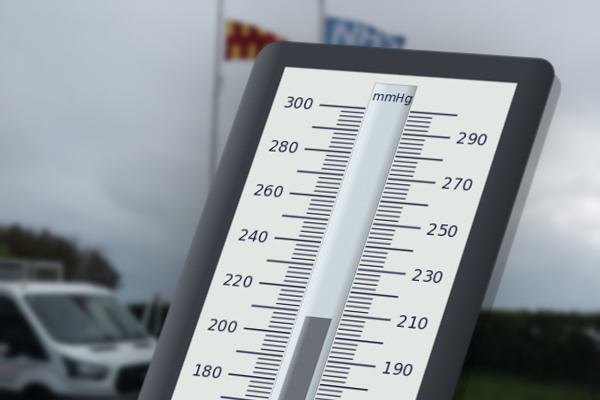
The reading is mmHg 208
